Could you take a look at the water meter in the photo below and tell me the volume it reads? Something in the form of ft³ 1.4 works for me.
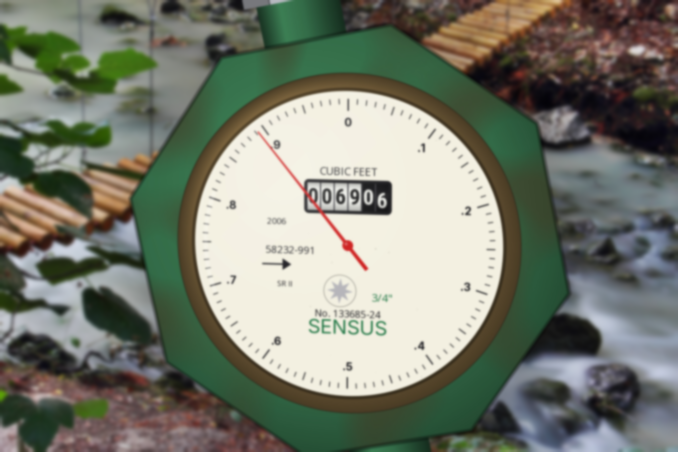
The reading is ft³ 6905.89
